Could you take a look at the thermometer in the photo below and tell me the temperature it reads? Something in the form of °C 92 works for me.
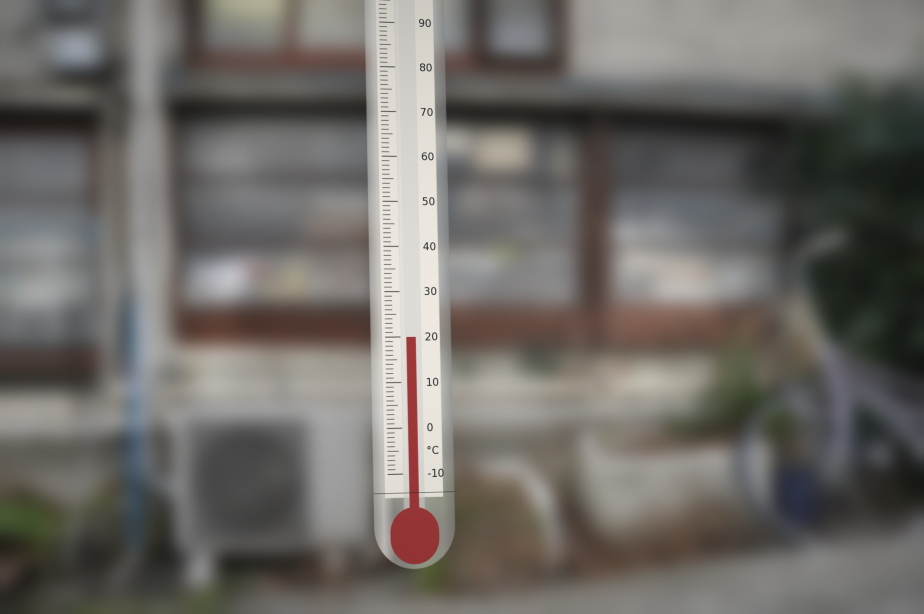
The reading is °C 20
